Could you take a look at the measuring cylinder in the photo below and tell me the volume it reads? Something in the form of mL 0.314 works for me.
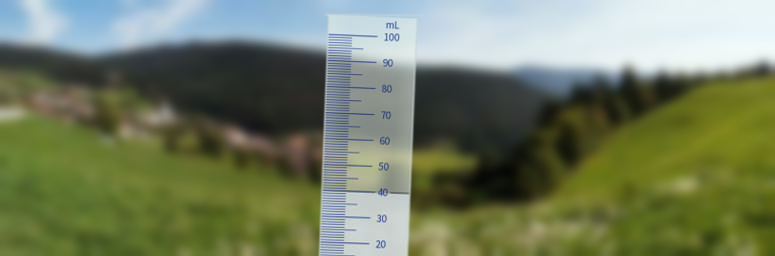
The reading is mL 40
